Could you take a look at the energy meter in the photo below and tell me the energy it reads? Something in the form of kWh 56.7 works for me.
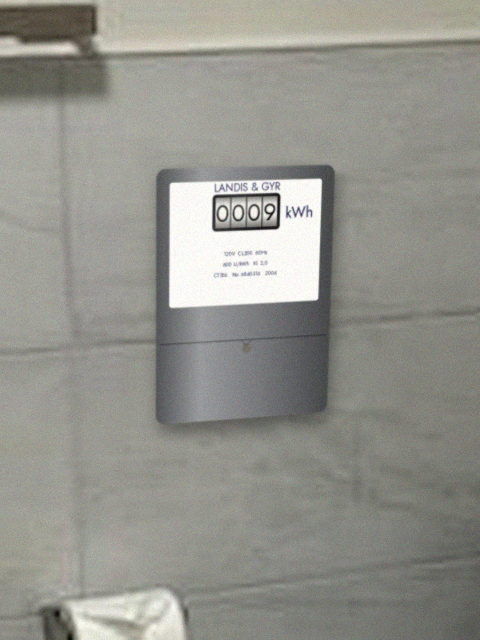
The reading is kWh 9
